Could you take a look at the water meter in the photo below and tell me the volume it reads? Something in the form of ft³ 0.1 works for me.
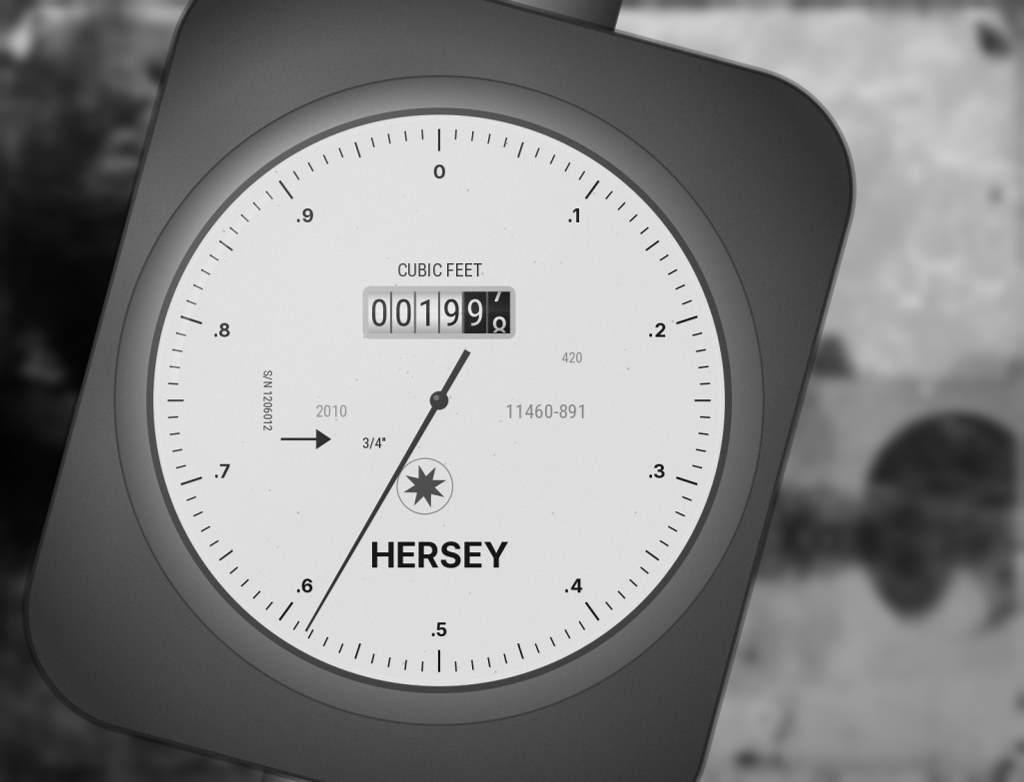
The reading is ft³ 1997.58
